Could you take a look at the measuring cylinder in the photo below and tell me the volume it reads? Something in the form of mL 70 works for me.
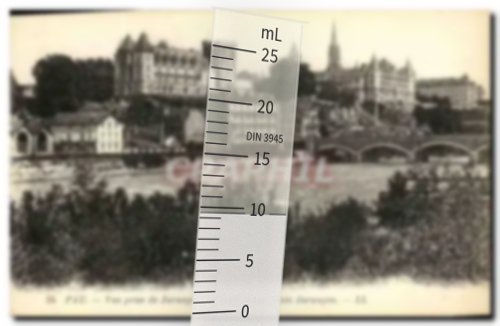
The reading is mL 9.5
